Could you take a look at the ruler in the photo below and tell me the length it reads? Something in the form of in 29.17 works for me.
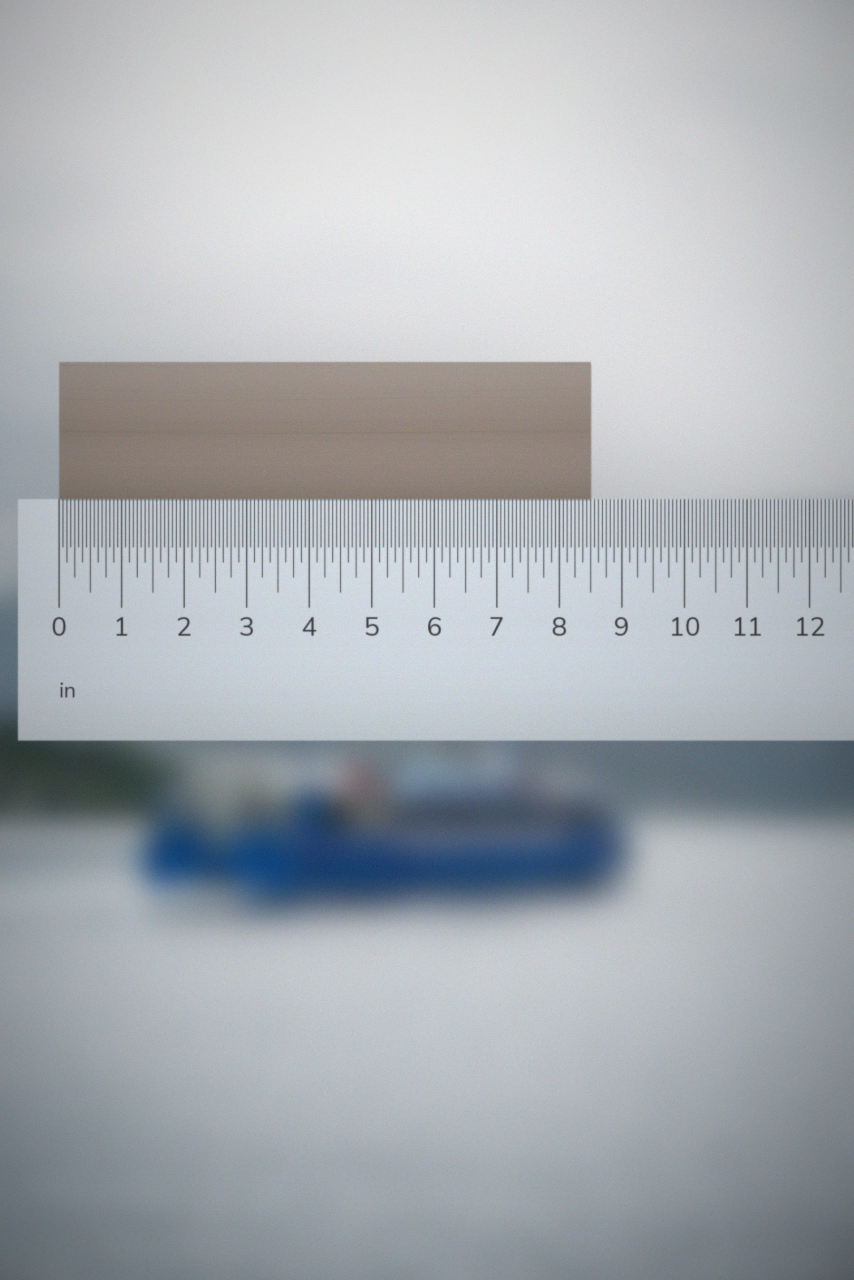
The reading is in 8.5
